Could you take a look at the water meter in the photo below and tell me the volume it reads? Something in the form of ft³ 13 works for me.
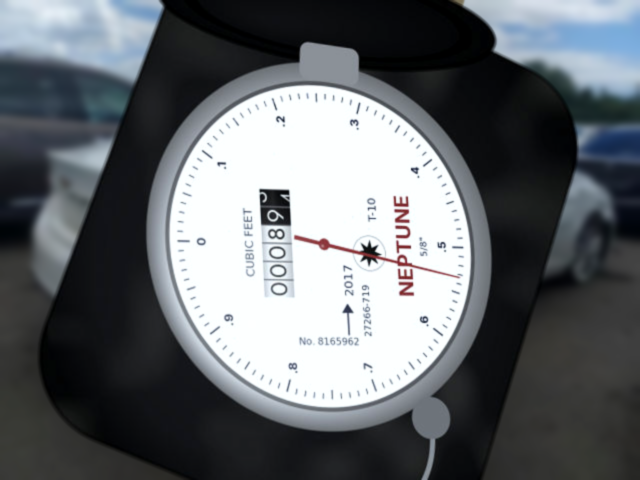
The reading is ft³ 893.53
